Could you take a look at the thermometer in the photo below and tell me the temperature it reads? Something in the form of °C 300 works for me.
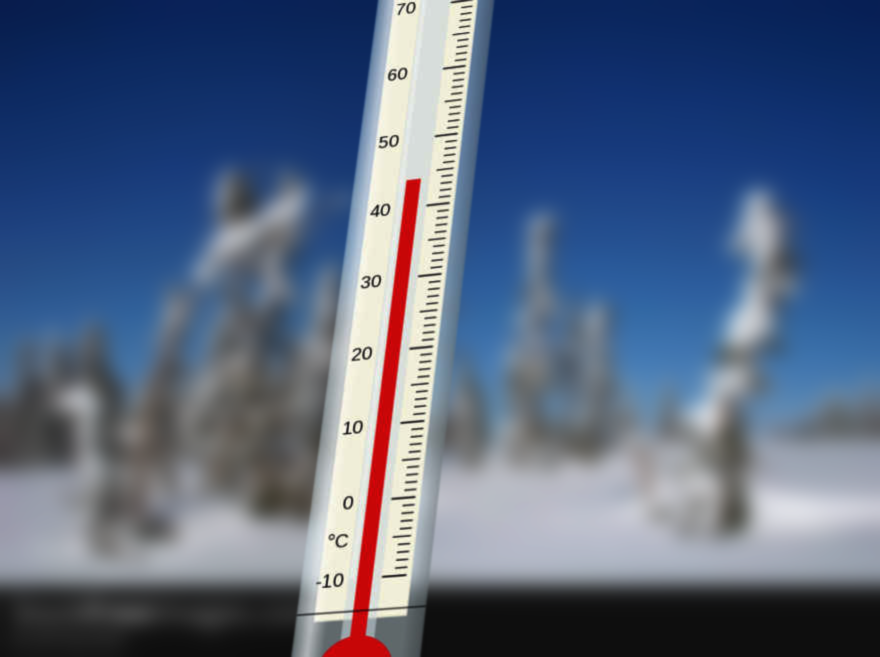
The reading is °C 44
